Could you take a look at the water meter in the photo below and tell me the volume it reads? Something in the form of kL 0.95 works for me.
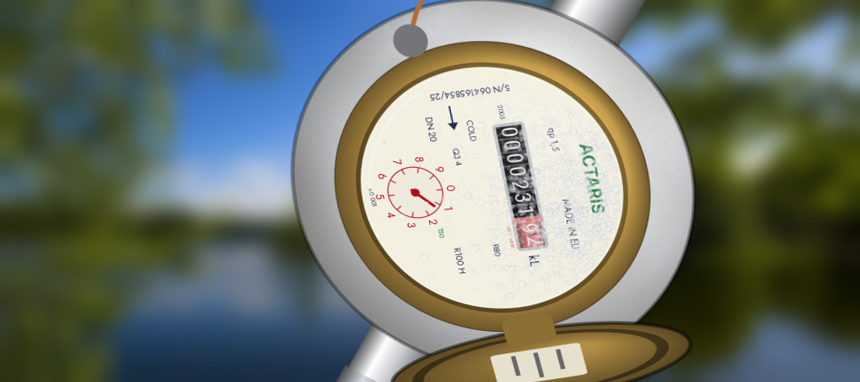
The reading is kL 231.921
